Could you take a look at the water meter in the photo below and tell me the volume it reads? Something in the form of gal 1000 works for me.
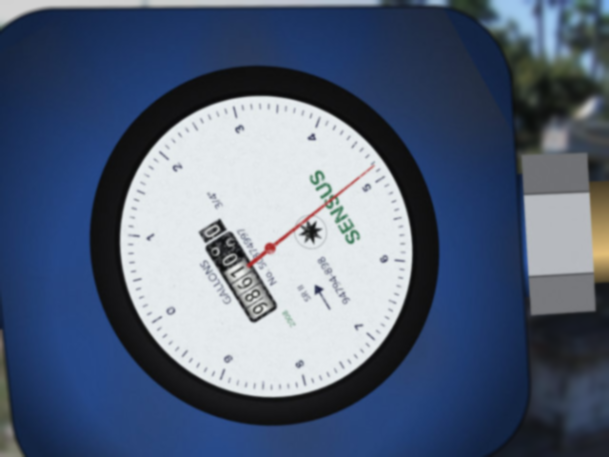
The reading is gal 9861084.8
